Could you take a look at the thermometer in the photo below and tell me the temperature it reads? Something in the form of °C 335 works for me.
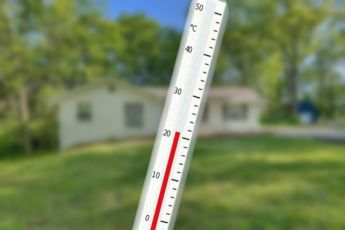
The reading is °C 21
